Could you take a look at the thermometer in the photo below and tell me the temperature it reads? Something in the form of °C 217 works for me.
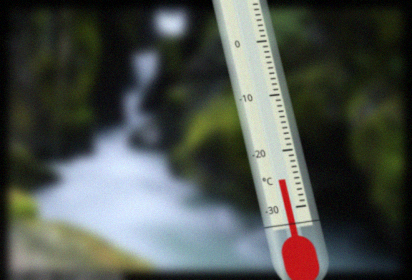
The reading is °C -25
